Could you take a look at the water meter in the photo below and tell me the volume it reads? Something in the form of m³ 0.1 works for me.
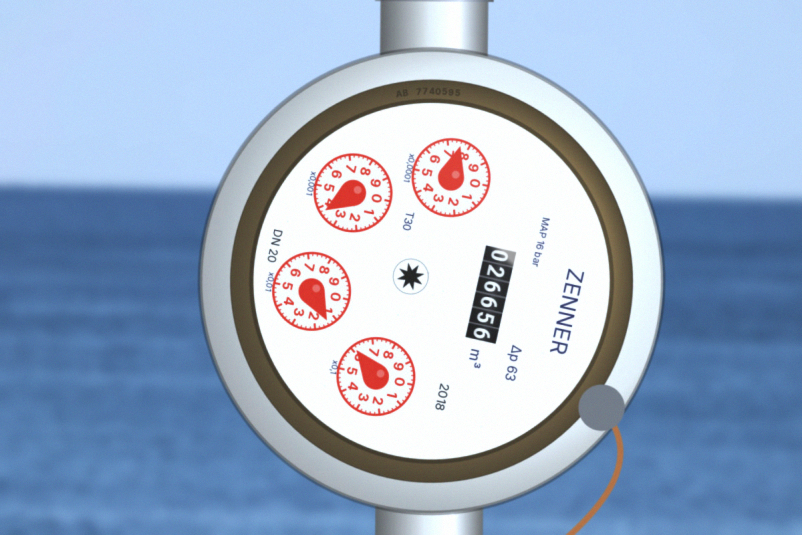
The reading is m³ 26656.6137
